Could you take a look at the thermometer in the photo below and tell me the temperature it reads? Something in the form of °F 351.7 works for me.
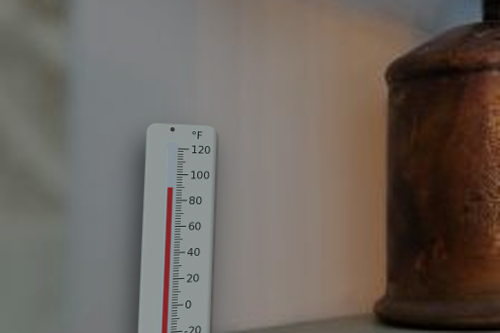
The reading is °F 90
